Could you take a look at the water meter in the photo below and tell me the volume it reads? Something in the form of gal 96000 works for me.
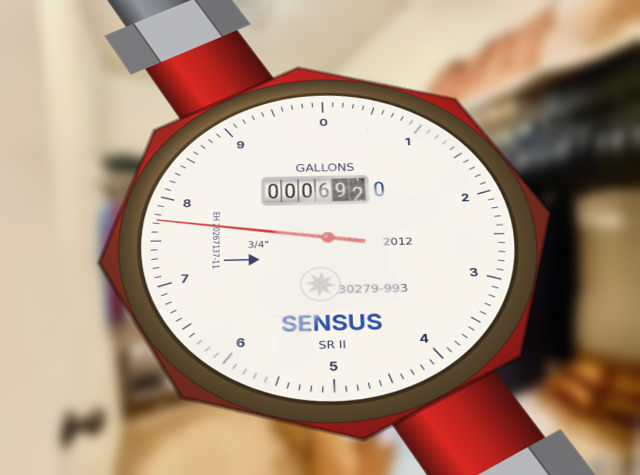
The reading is gal 6917.7
